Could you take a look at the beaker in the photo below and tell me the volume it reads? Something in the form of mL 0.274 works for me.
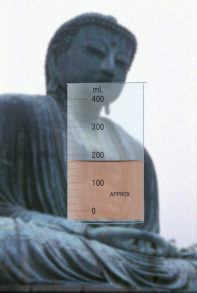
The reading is mL 175
